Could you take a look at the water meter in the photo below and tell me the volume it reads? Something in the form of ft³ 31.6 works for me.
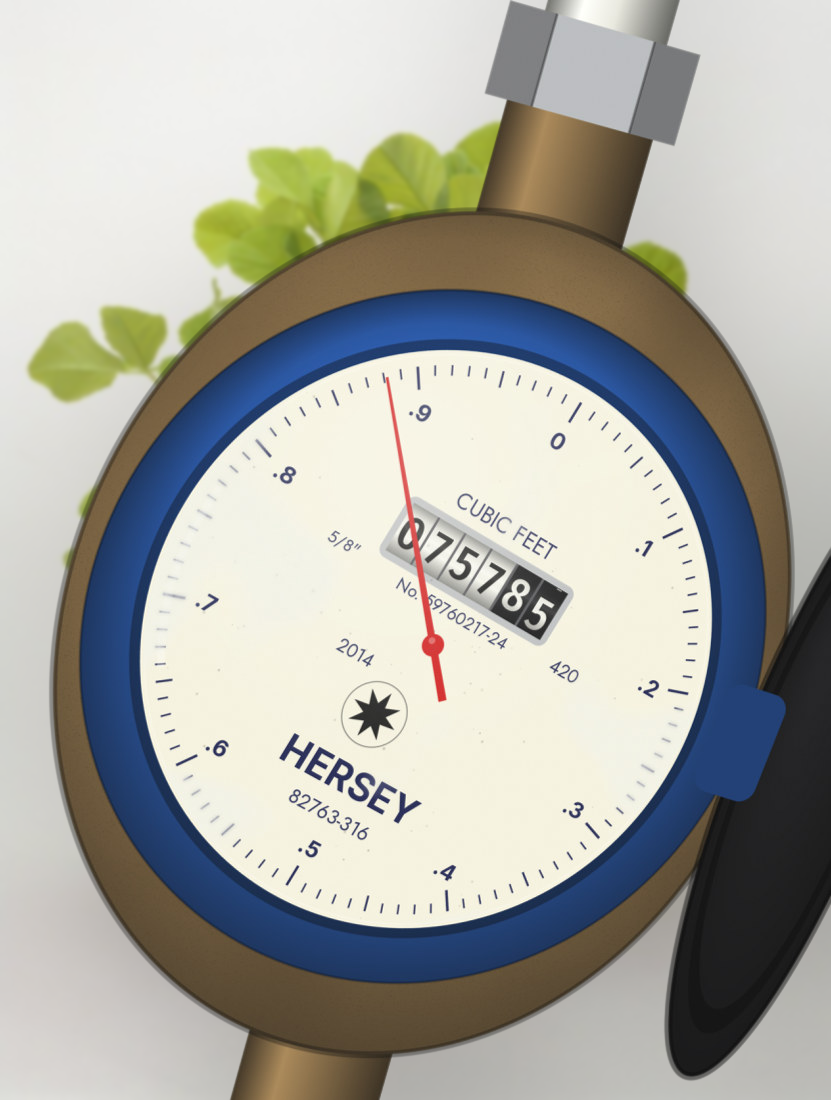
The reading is ft³ 75784.88
